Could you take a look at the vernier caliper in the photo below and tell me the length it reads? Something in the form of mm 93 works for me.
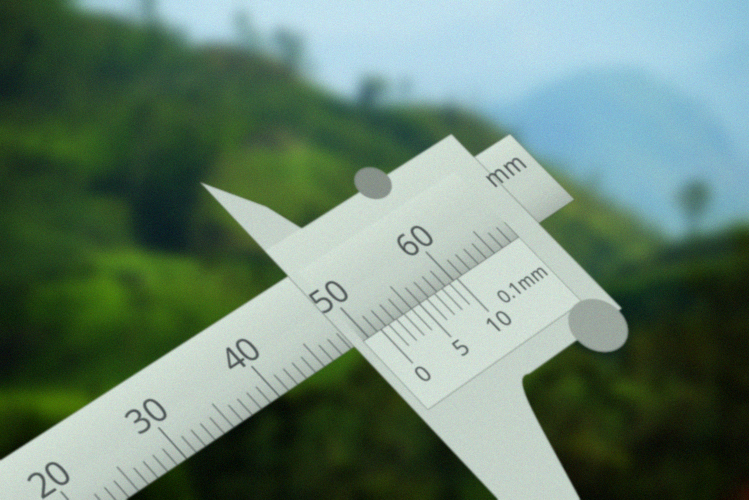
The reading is mm 51.4
